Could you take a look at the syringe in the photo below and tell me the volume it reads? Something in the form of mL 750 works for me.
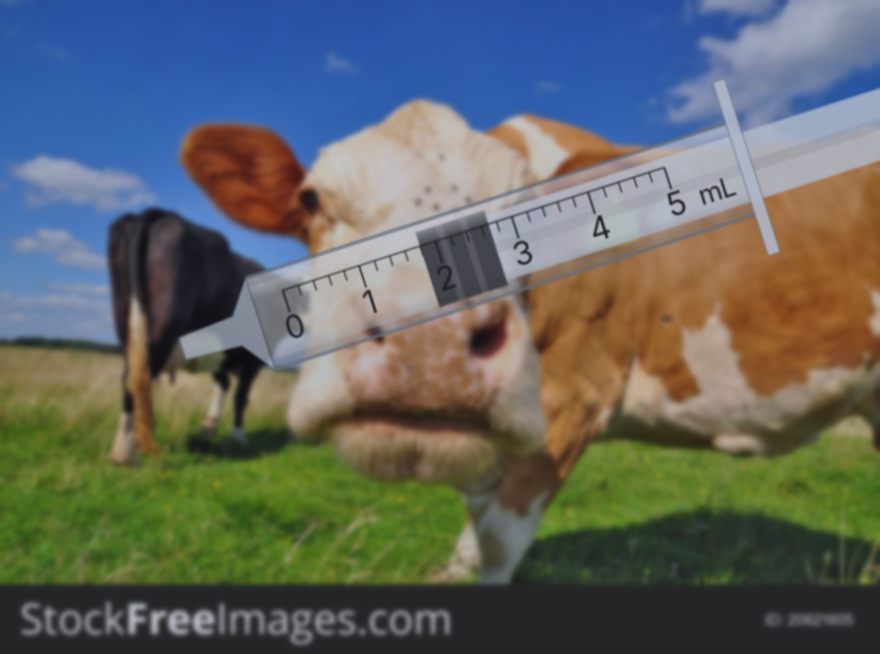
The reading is mL 1.8
